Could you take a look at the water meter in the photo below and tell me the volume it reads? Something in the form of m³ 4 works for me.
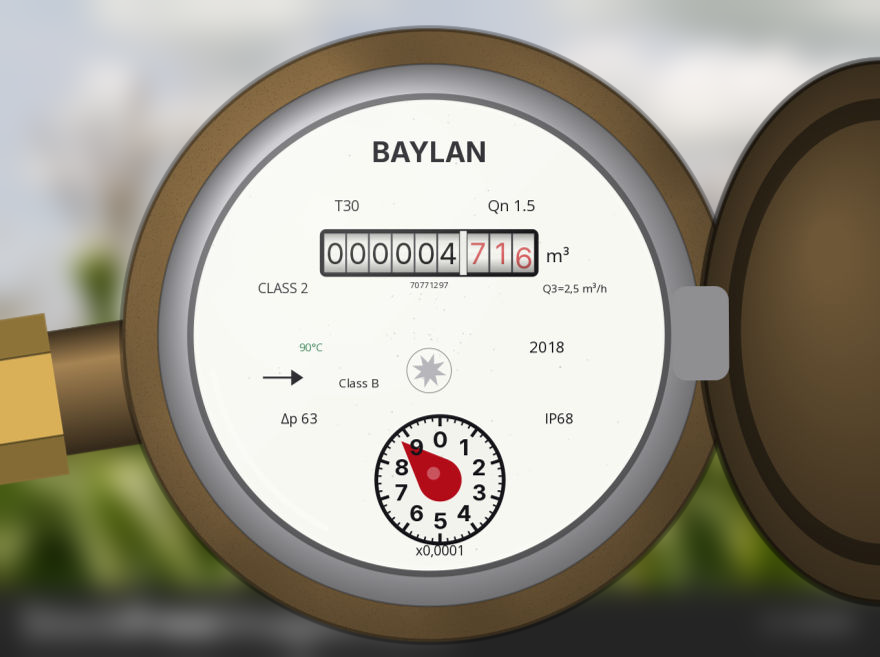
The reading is m³ 4.7158
